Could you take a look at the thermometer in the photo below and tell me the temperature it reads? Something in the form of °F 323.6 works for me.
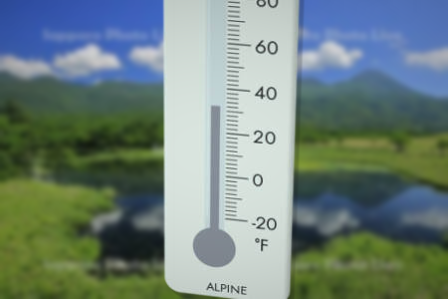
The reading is °F 32
